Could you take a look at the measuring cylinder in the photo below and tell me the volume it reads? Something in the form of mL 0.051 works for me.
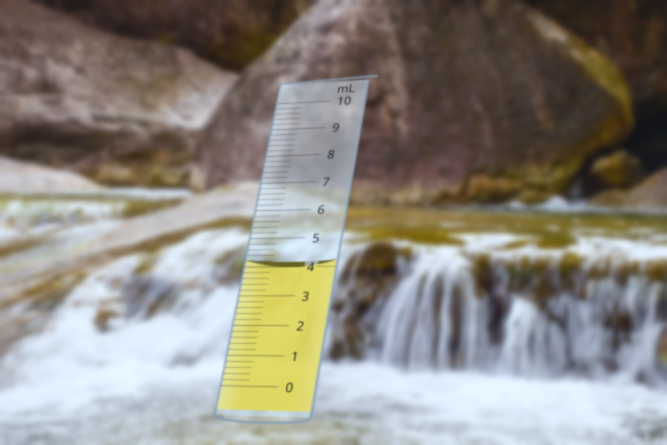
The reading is mL 4
